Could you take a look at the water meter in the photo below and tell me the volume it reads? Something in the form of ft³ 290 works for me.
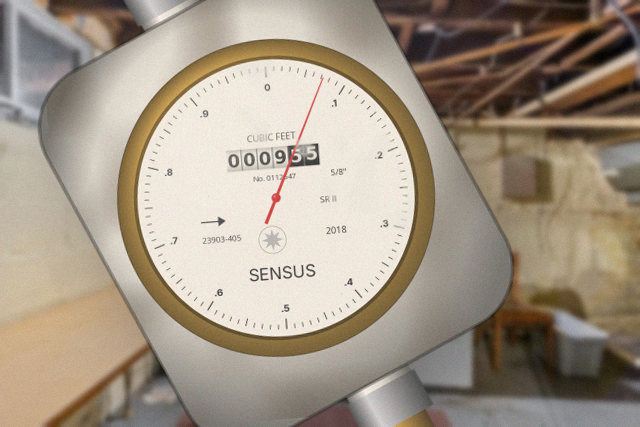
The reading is ft³ 955.07
